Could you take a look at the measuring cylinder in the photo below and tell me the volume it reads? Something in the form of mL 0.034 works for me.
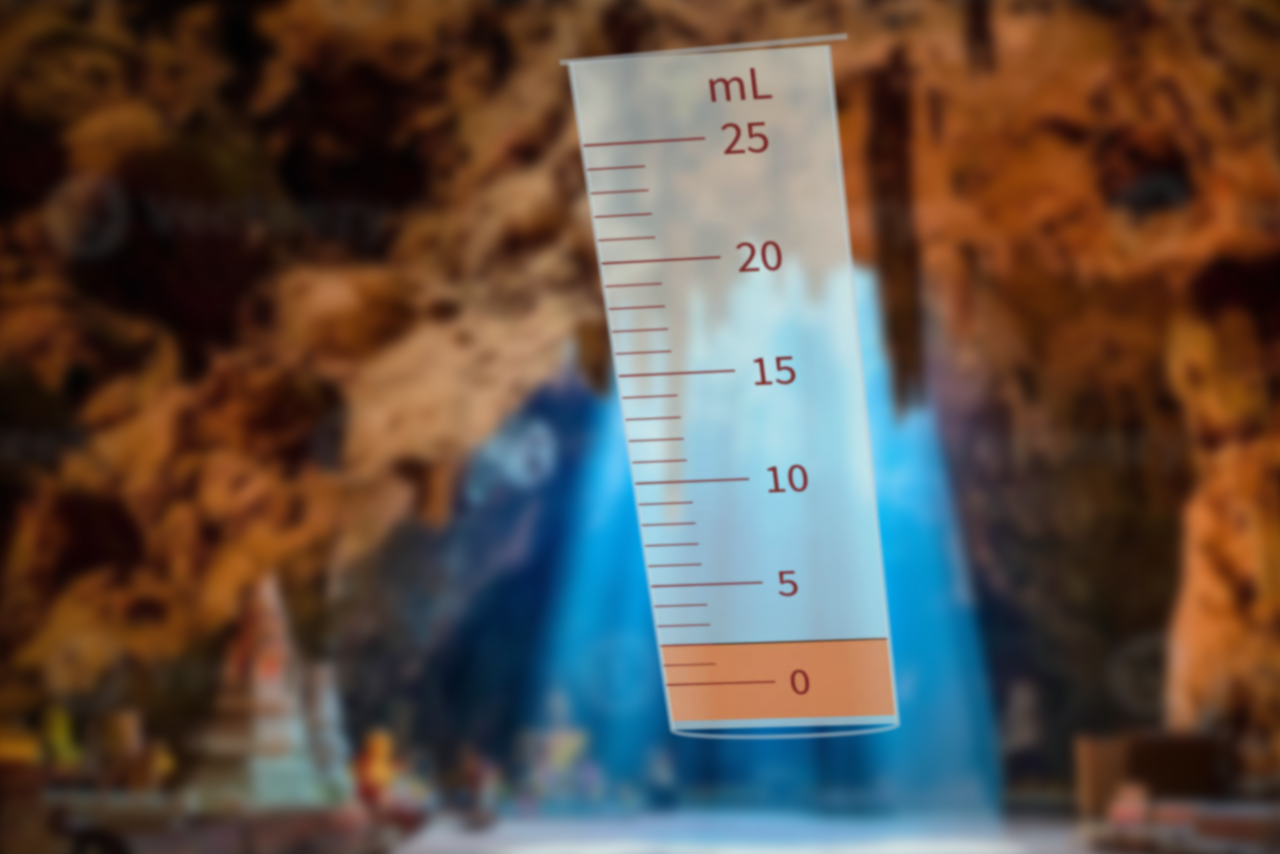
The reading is mL 2
